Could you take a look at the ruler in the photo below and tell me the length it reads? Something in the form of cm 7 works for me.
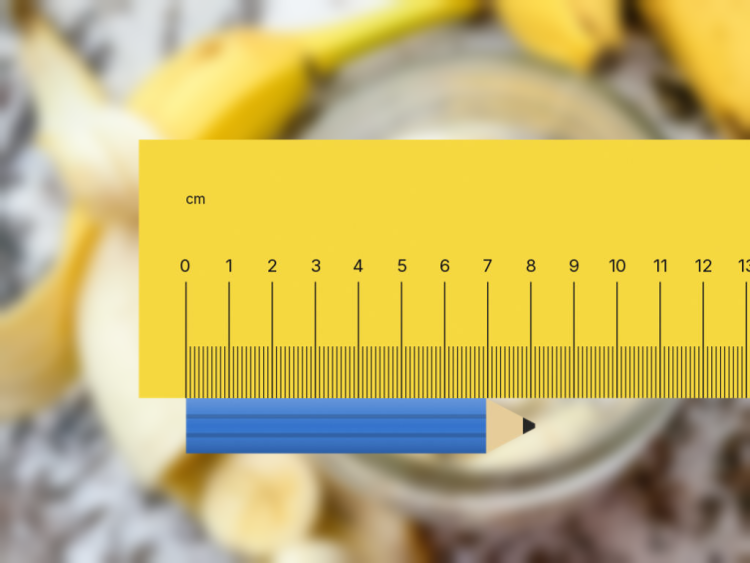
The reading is cm 8.1
